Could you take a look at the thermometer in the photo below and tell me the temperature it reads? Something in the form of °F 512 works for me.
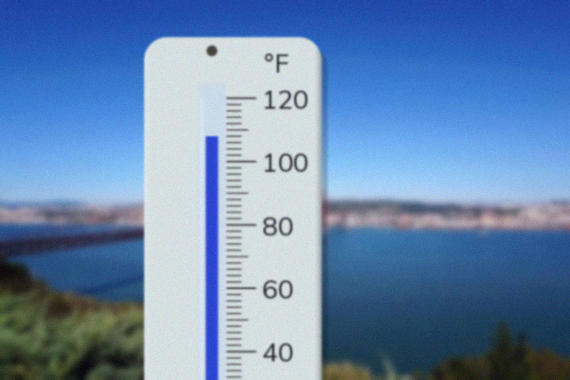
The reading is °F 108
